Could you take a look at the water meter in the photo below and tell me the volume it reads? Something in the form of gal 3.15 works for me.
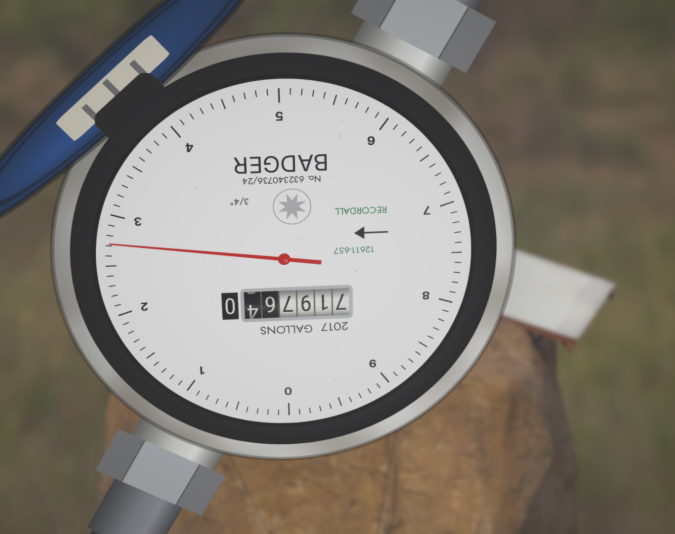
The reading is gal 7197642.7
